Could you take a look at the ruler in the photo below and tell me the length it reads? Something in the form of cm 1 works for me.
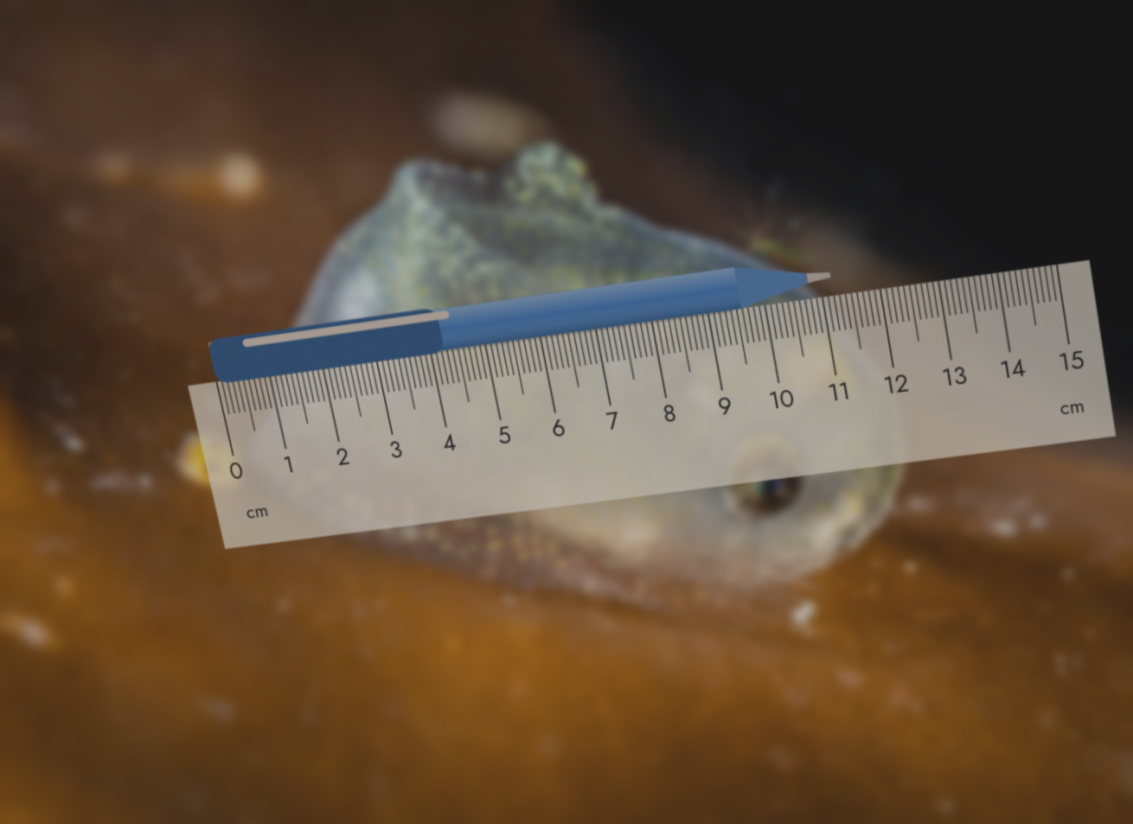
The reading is cm 11.2
